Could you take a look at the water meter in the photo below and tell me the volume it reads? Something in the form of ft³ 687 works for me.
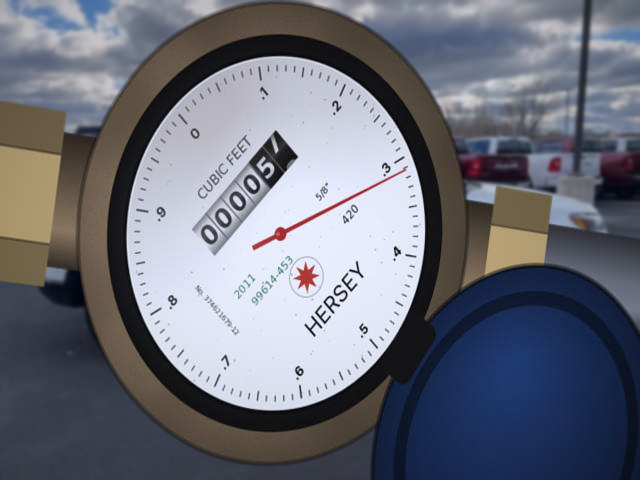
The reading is ft³ 57.31
